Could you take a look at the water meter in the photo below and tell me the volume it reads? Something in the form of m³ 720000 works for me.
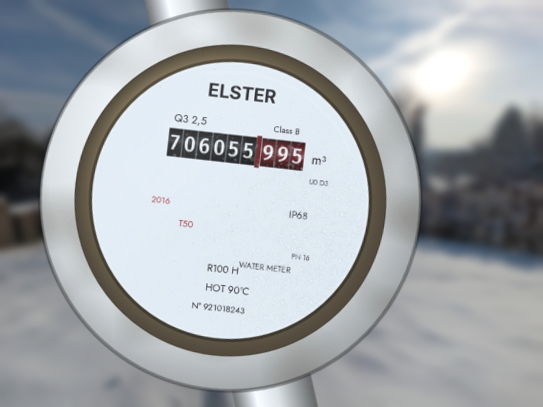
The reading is m³ 706055.995
